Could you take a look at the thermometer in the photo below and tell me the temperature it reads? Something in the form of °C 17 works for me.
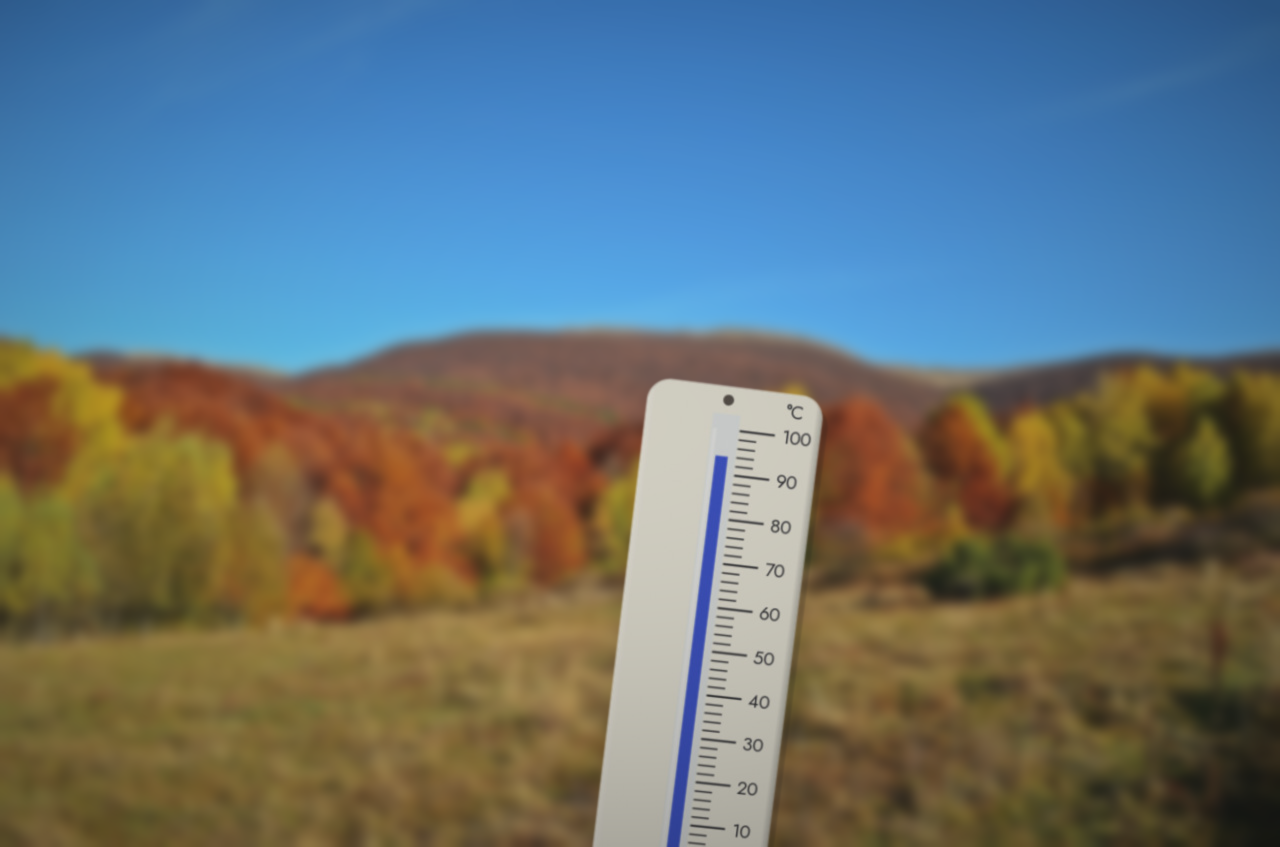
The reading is °C 94
